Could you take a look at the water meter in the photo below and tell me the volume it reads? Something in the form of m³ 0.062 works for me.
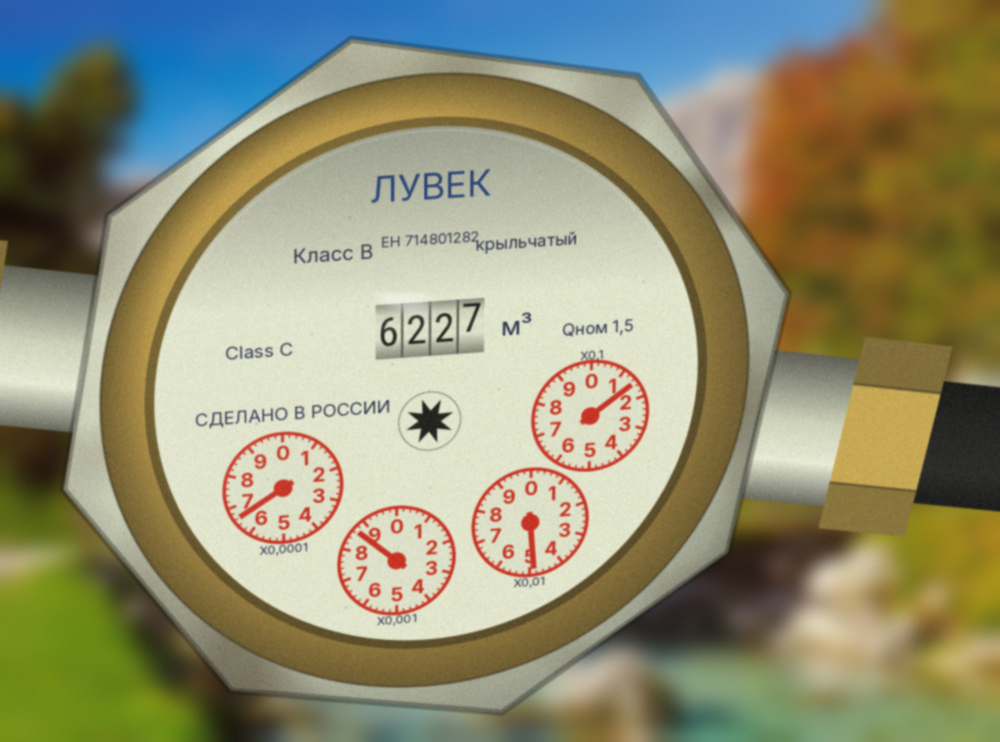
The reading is m³ 6227.1486
